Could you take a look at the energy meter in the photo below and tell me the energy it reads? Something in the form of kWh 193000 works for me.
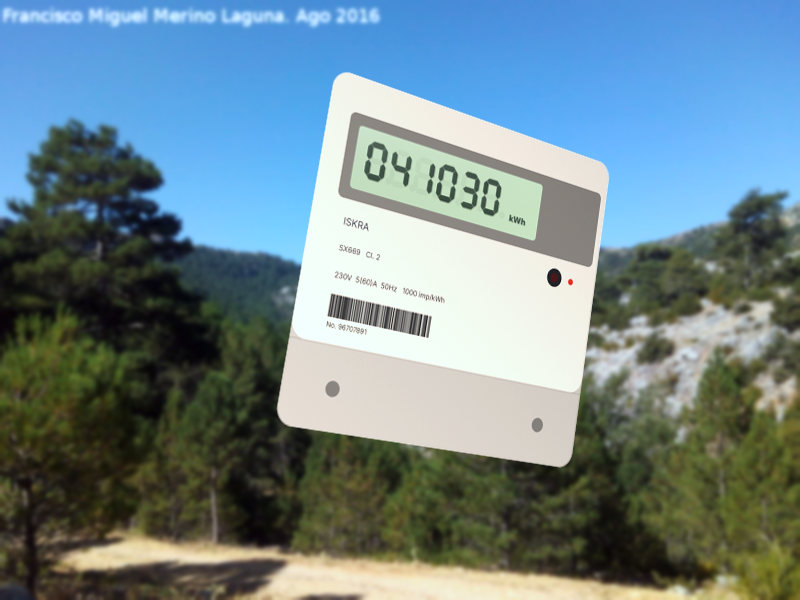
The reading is kWh 41030
